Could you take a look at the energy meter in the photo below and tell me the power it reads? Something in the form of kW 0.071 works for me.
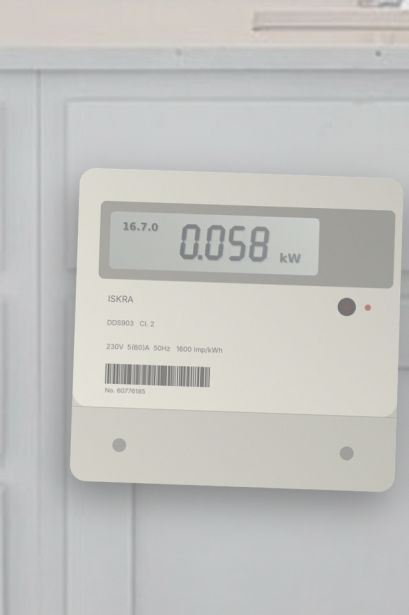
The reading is kW 0.058
